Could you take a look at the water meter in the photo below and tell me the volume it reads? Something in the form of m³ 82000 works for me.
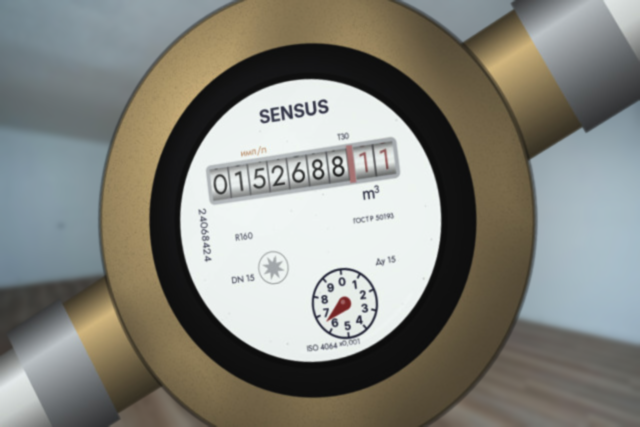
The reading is m³ 152688.116
